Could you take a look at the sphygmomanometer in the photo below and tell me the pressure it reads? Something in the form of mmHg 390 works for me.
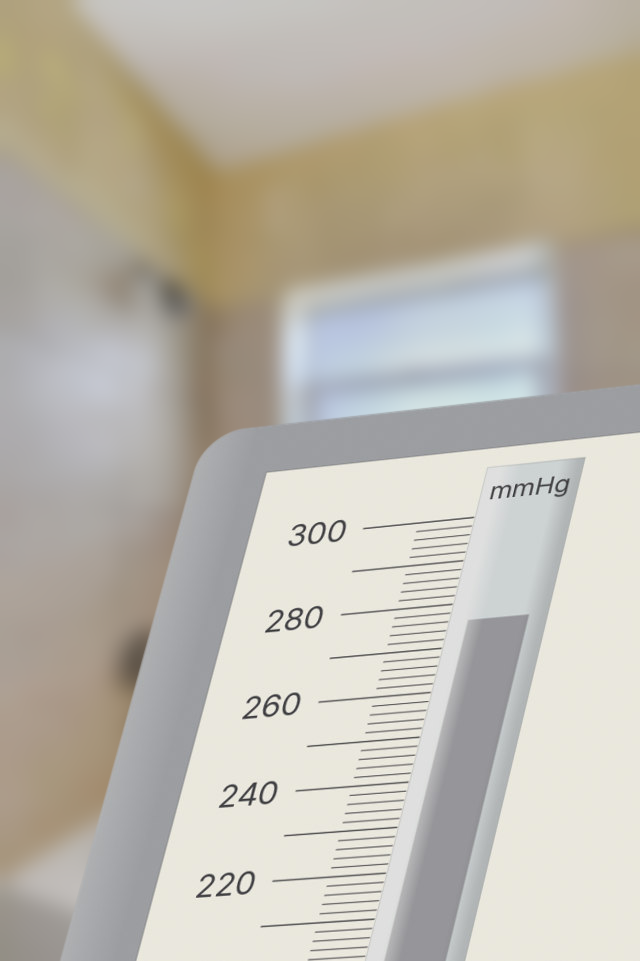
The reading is mmHg 276
